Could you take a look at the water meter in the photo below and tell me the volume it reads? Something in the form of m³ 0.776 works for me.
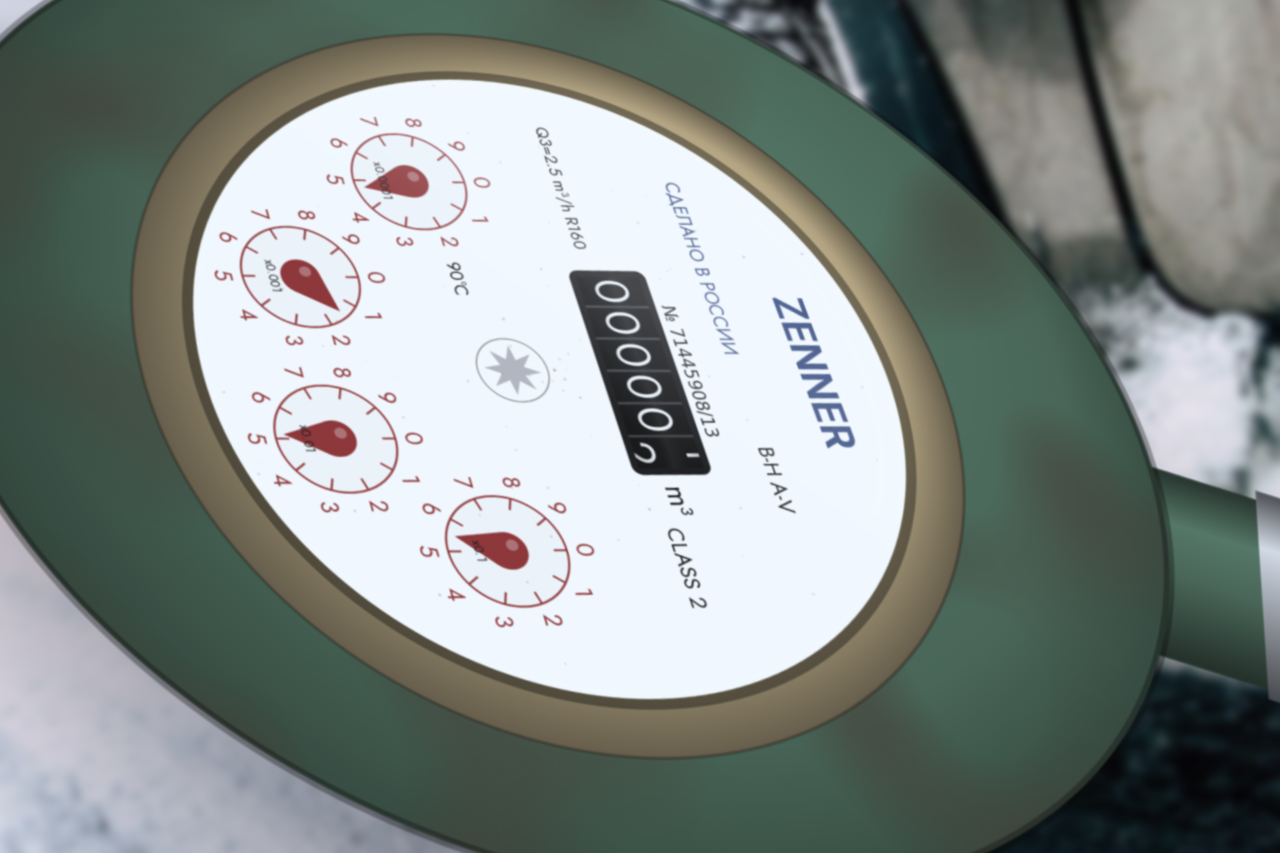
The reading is m³ 1.5514
